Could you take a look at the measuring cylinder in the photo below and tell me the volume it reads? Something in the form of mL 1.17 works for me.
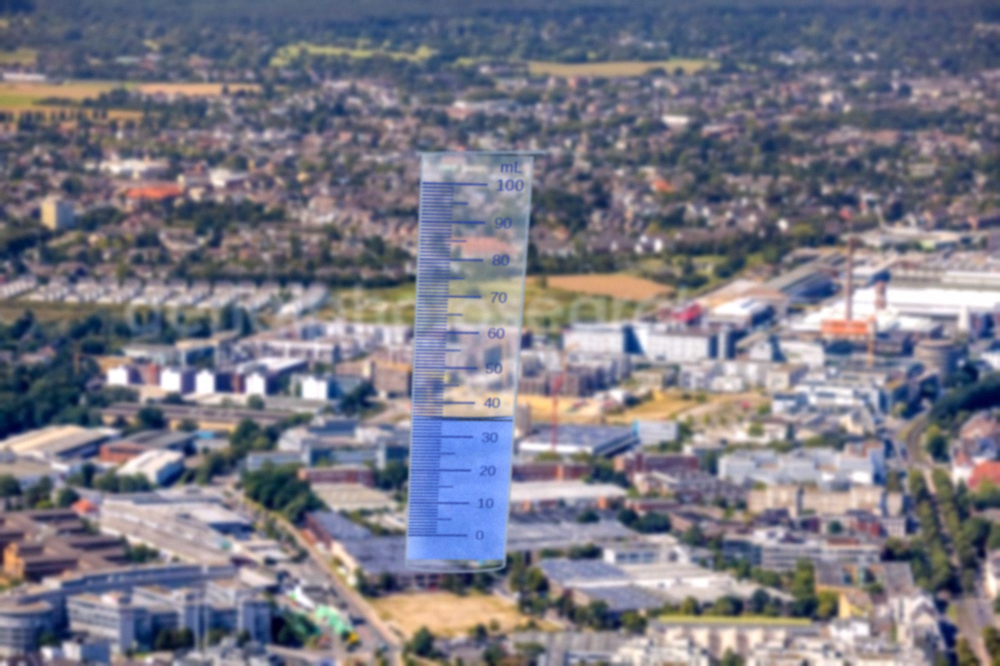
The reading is mL 35
